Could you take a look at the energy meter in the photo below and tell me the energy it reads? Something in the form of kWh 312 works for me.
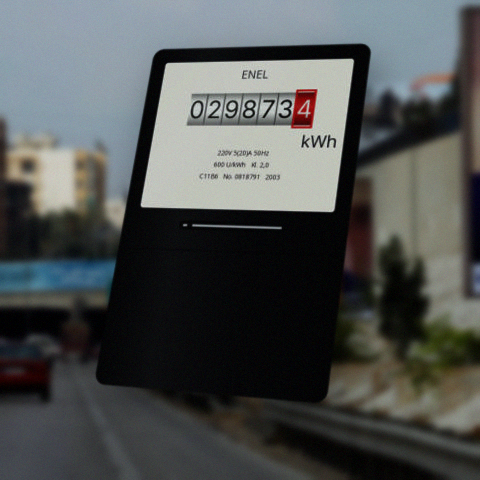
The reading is kWh 29873.4
